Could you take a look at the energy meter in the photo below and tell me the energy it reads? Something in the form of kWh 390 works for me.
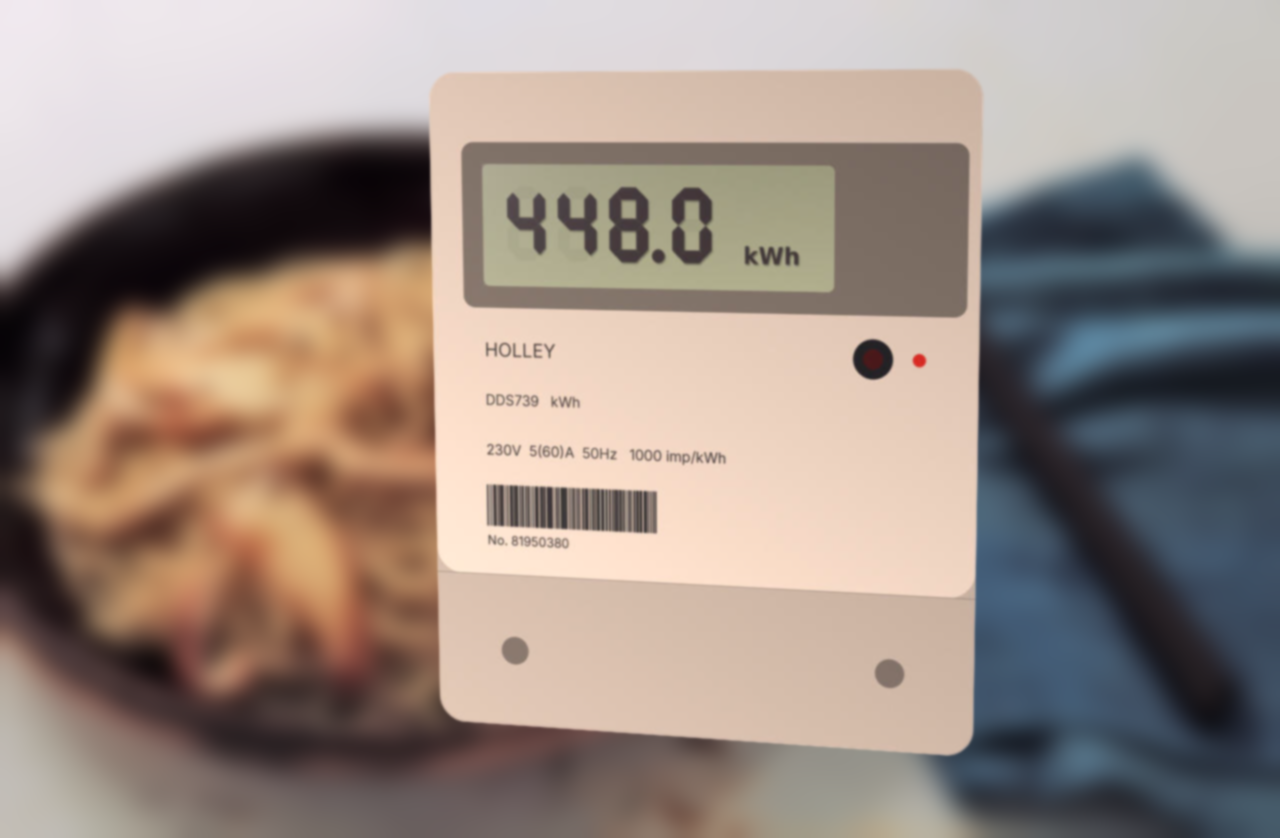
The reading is kWh 448.0
